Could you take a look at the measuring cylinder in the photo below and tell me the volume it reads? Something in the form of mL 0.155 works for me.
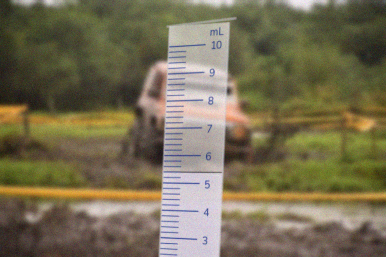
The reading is mL 5.4
